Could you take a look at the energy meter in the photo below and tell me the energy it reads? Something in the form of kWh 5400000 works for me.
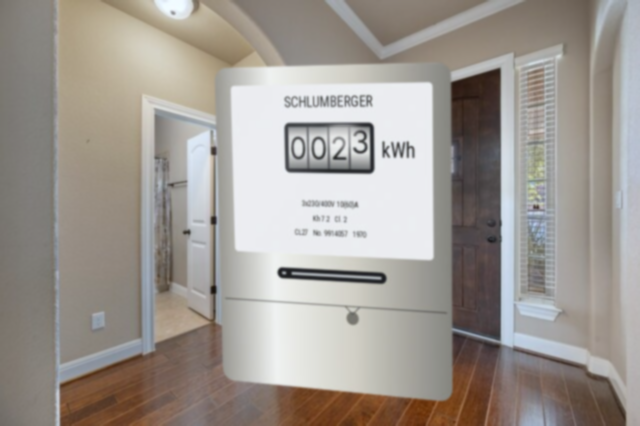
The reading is kWh 23
